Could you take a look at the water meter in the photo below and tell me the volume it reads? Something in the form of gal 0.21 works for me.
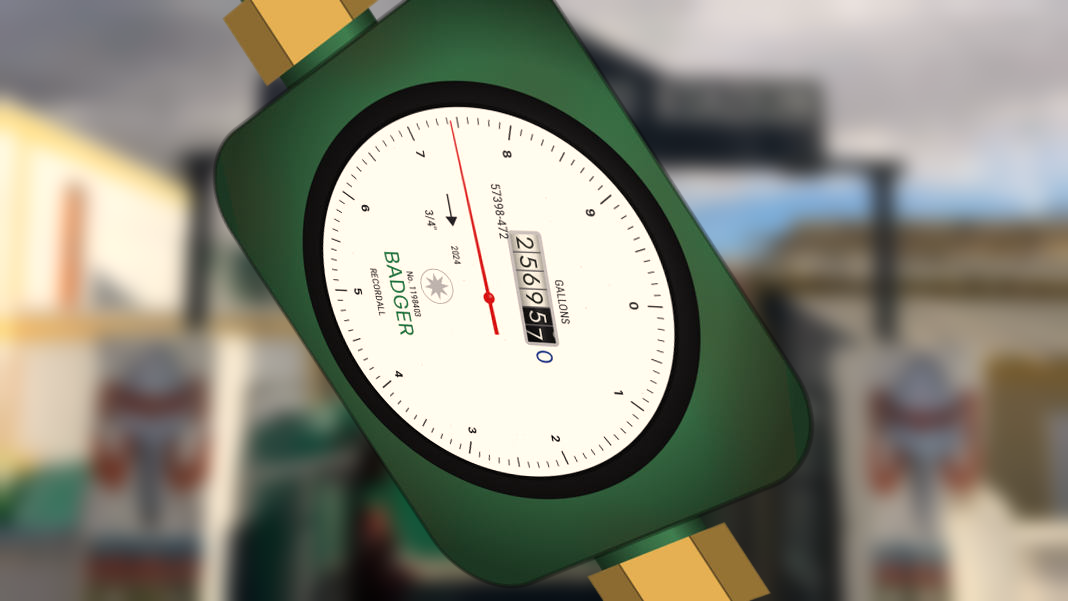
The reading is gal 2569567.4
